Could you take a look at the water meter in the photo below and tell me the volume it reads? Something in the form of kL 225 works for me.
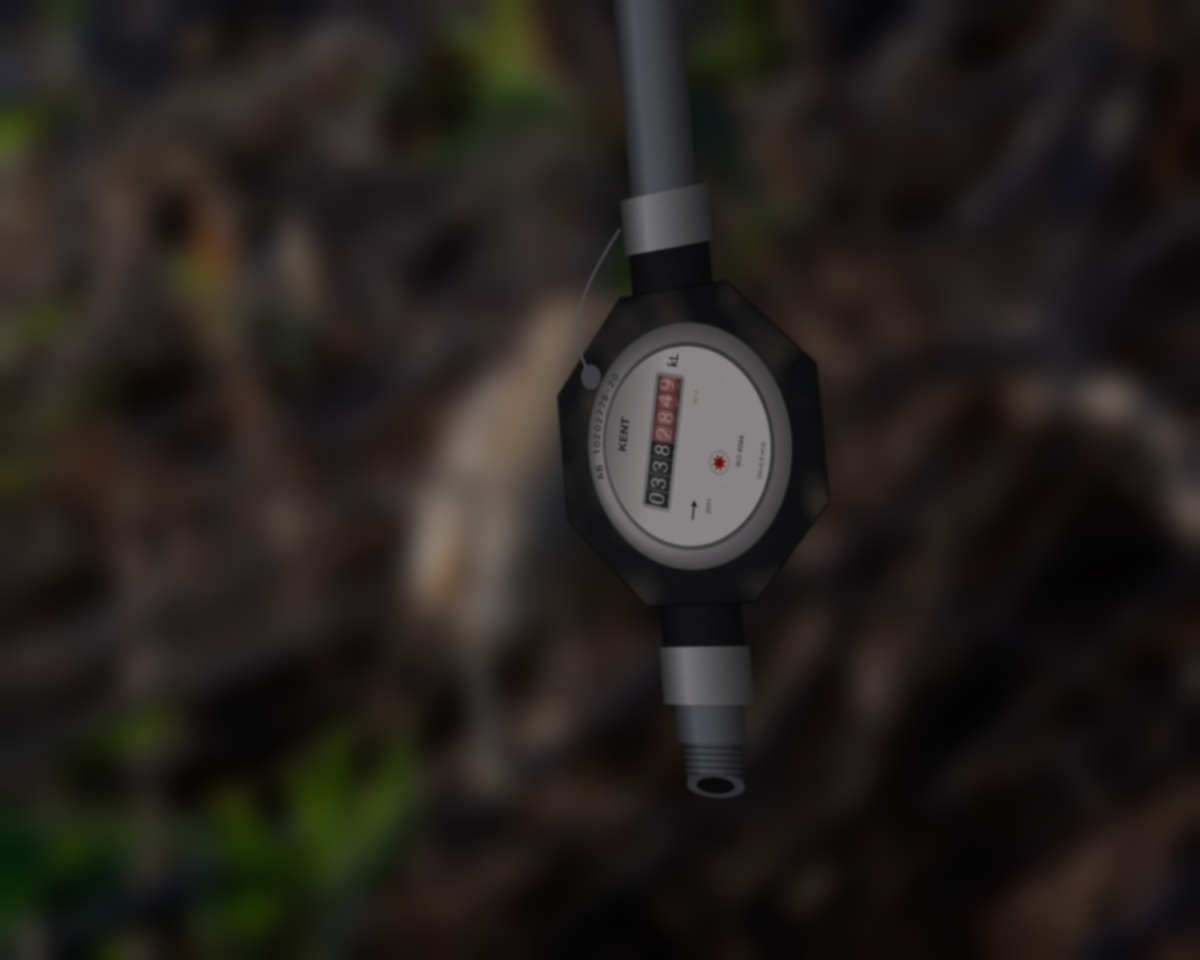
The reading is kL 338.2849
